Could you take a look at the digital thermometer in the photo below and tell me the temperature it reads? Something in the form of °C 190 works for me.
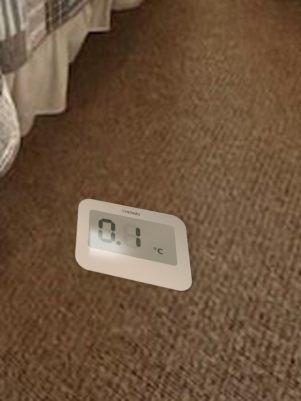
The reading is °C 0.1
